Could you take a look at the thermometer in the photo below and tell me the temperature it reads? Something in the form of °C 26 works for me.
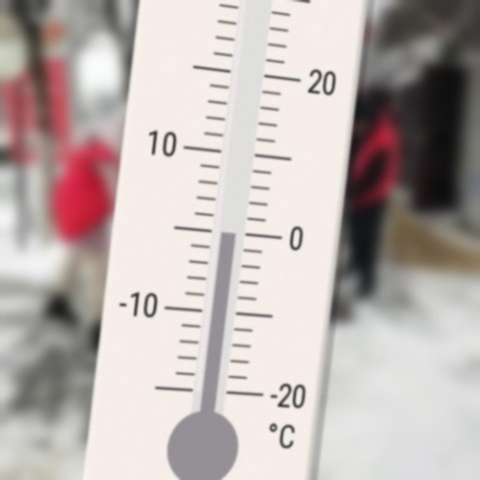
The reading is °C 0
